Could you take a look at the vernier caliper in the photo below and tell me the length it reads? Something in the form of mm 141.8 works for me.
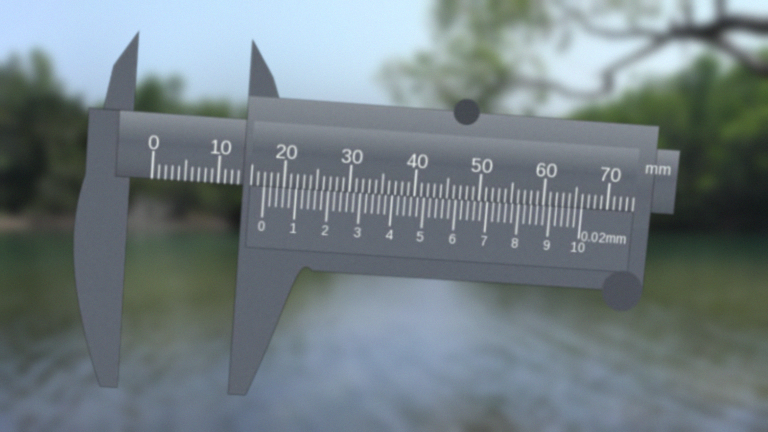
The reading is mm 17.0
